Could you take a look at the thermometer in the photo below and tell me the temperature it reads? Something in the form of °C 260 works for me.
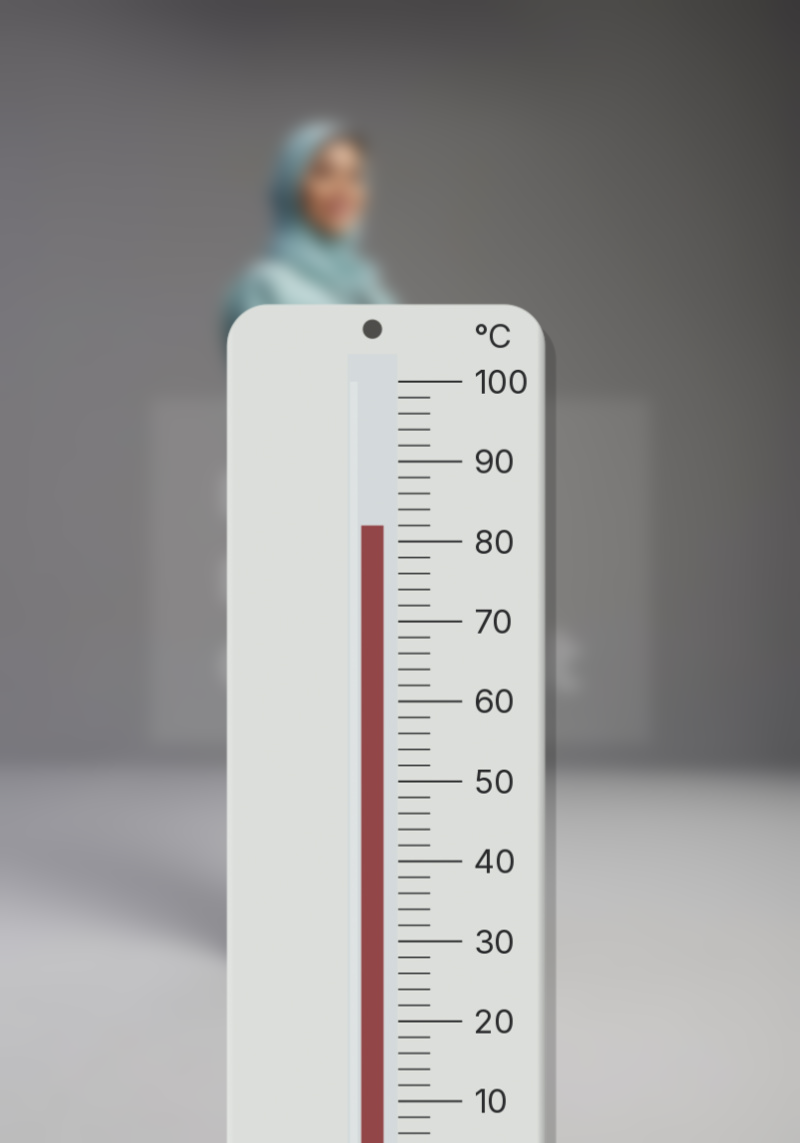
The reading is °C 82
